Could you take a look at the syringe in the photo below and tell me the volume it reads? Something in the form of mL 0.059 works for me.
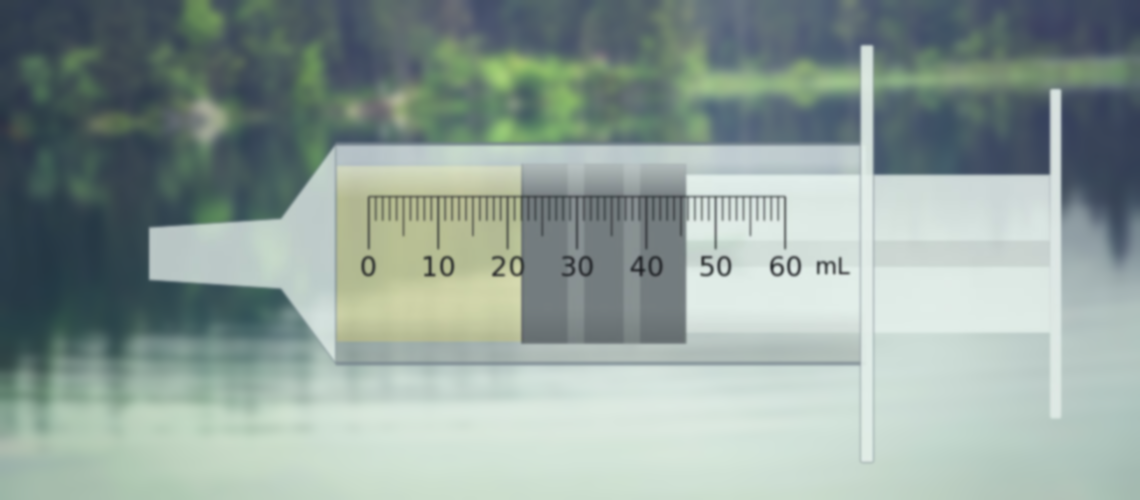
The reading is mL 22
